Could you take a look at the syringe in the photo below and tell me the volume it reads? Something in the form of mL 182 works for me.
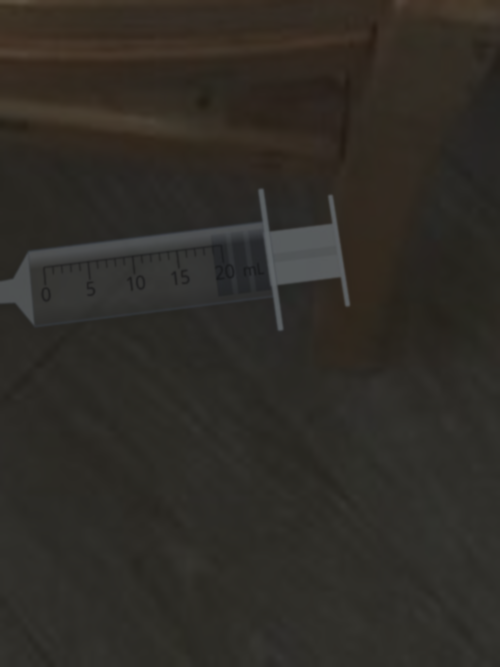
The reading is mL 19
